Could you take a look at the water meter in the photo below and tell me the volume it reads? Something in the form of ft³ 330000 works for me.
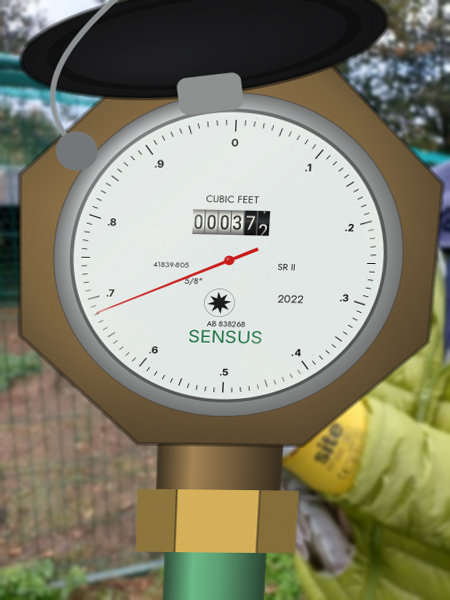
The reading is ft³ 371.68
